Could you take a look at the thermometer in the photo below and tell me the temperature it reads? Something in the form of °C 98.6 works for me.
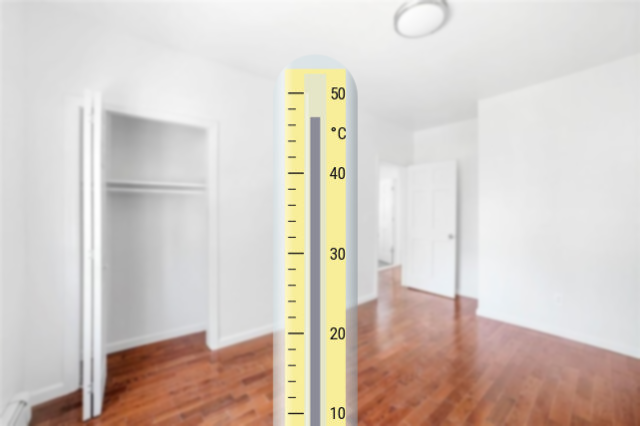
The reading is °C 47
